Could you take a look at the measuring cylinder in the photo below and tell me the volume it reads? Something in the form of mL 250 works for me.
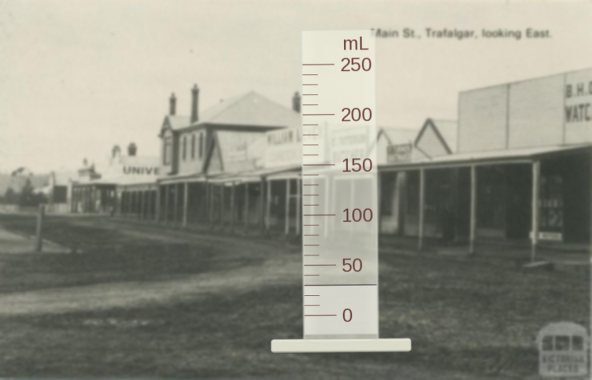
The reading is mL 30
